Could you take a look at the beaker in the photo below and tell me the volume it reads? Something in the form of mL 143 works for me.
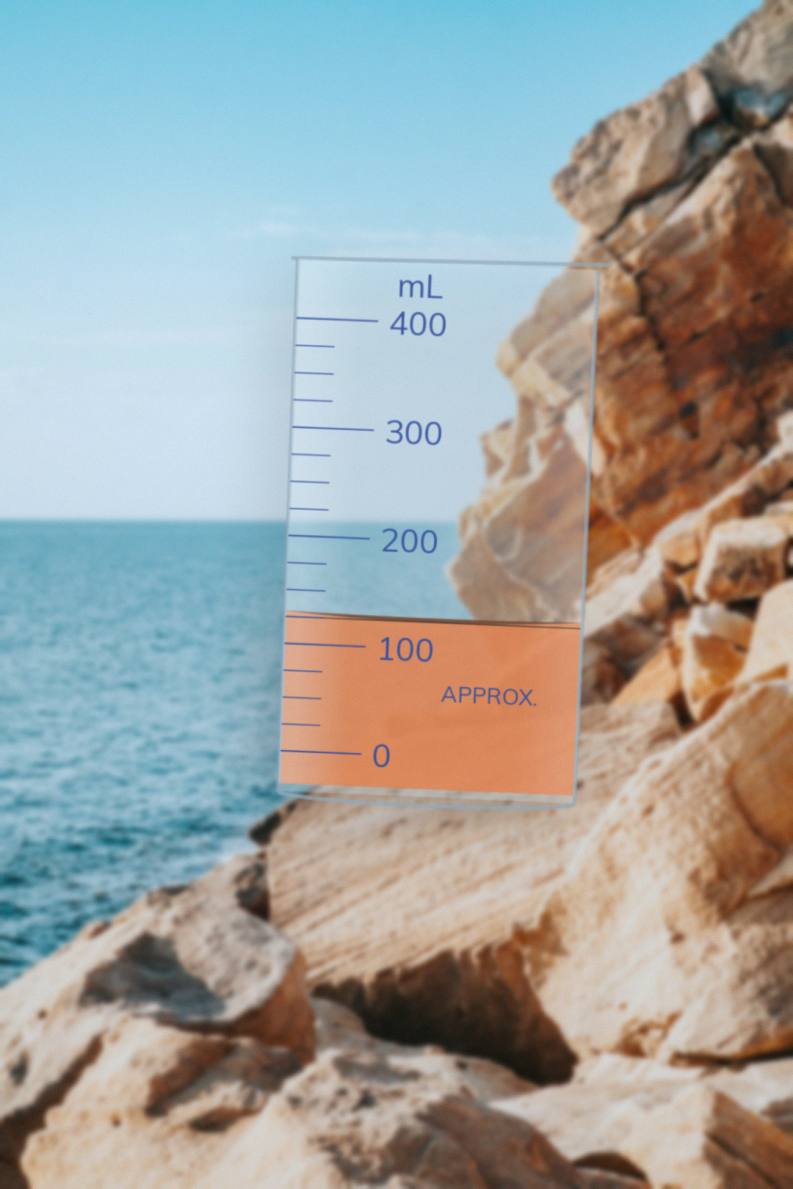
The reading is mL 125
